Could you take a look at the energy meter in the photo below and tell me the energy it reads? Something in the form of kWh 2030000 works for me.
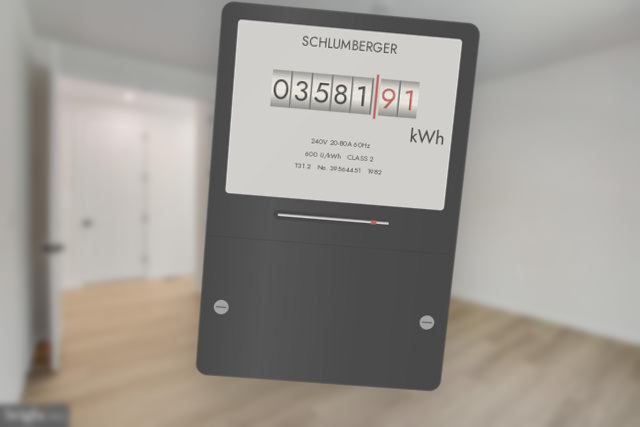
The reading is kWh 3581.91
